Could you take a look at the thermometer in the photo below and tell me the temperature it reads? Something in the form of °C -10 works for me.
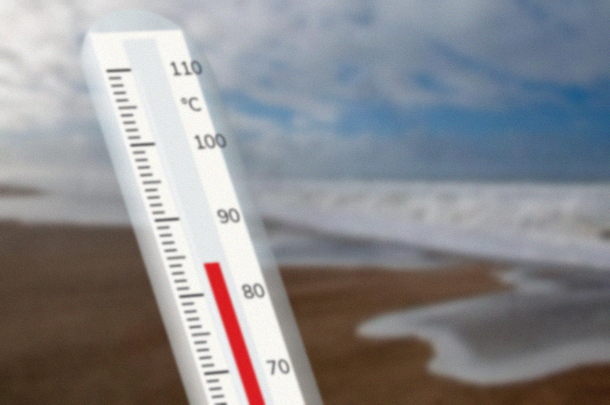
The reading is °C 84
